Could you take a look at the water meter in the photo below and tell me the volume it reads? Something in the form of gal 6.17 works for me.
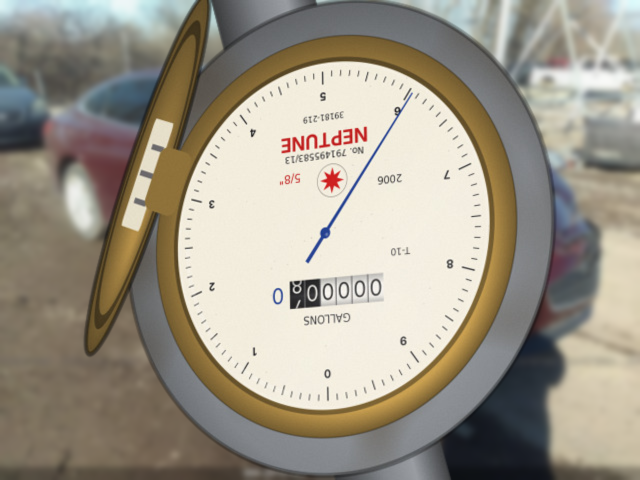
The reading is gal 76.0
